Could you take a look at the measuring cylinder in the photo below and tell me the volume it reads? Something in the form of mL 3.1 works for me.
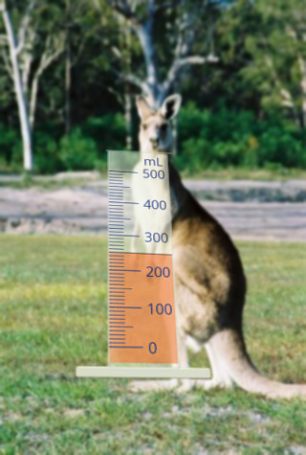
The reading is mL 250
